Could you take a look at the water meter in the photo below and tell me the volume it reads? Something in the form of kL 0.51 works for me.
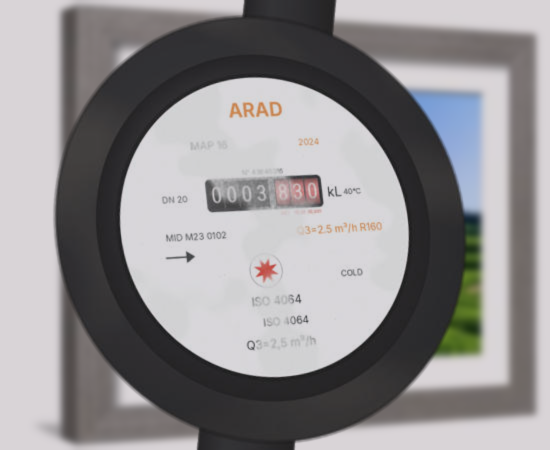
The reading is kL 3.830
